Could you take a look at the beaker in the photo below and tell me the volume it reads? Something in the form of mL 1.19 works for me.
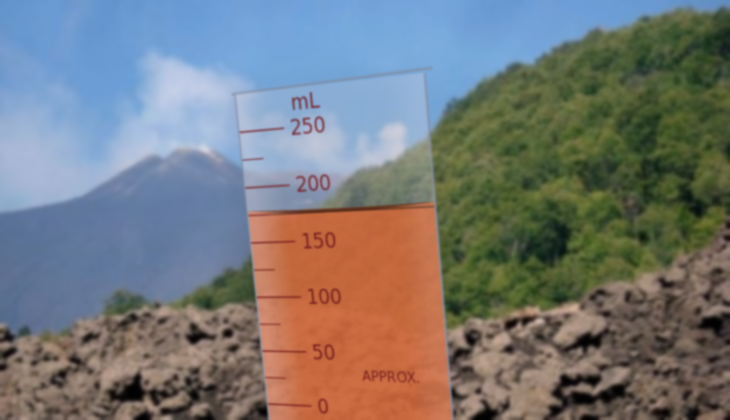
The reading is mL 175
